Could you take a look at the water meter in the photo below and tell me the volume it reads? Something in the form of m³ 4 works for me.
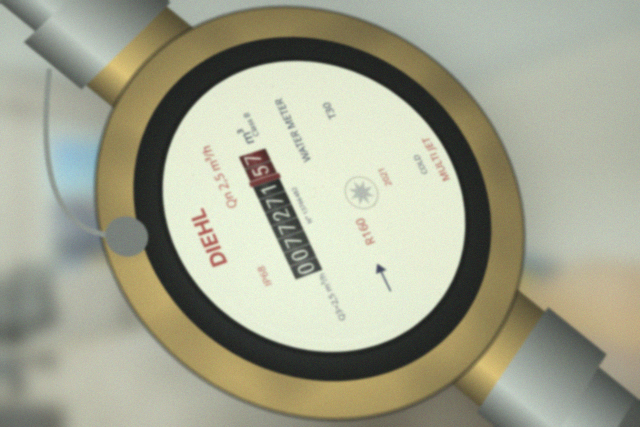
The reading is m³ 77271.57
